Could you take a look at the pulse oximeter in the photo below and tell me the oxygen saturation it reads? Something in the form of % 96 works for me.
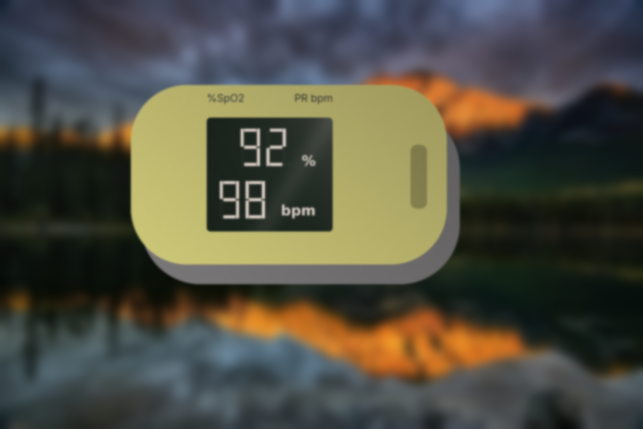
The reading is % 92
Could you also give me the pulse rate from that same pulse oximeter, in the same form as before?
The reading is bpm 98
